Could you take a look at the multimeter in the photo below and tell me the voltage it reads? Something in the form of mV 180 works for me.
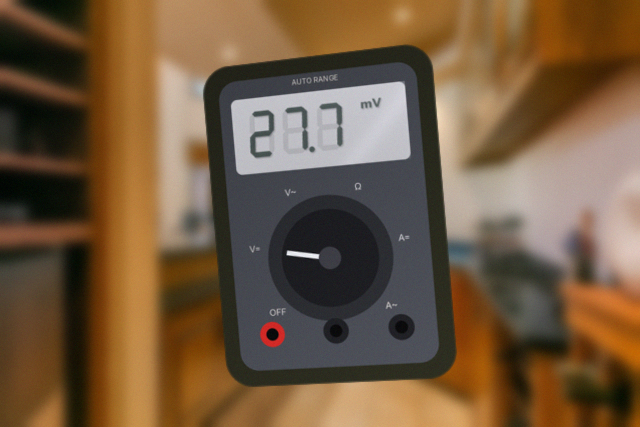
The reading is mV 27.7
